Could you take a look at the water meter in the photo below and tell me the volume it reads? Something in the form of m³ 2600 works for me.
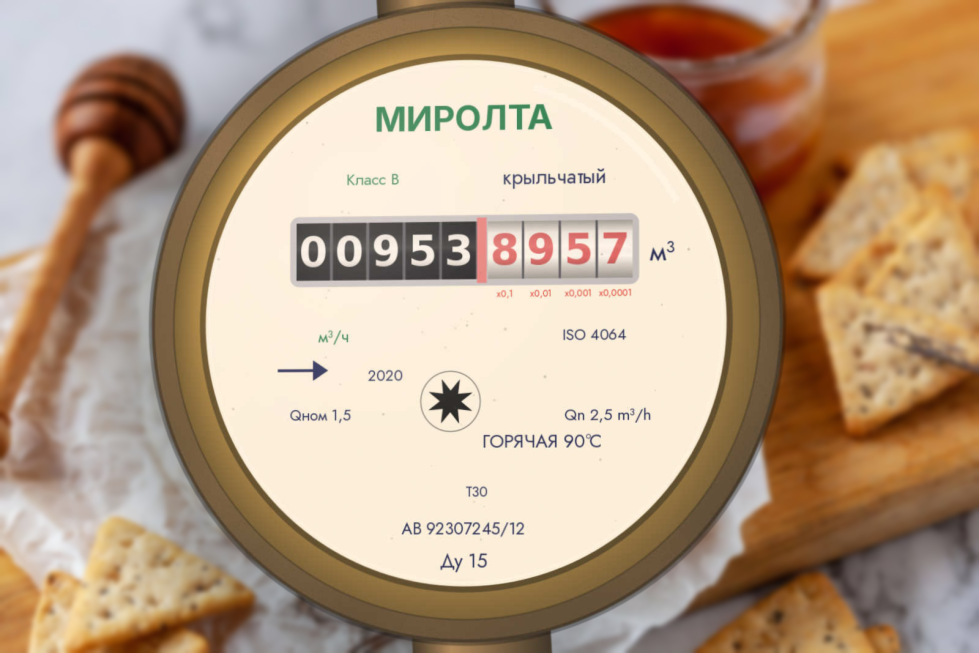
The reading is m³ 953.8957
